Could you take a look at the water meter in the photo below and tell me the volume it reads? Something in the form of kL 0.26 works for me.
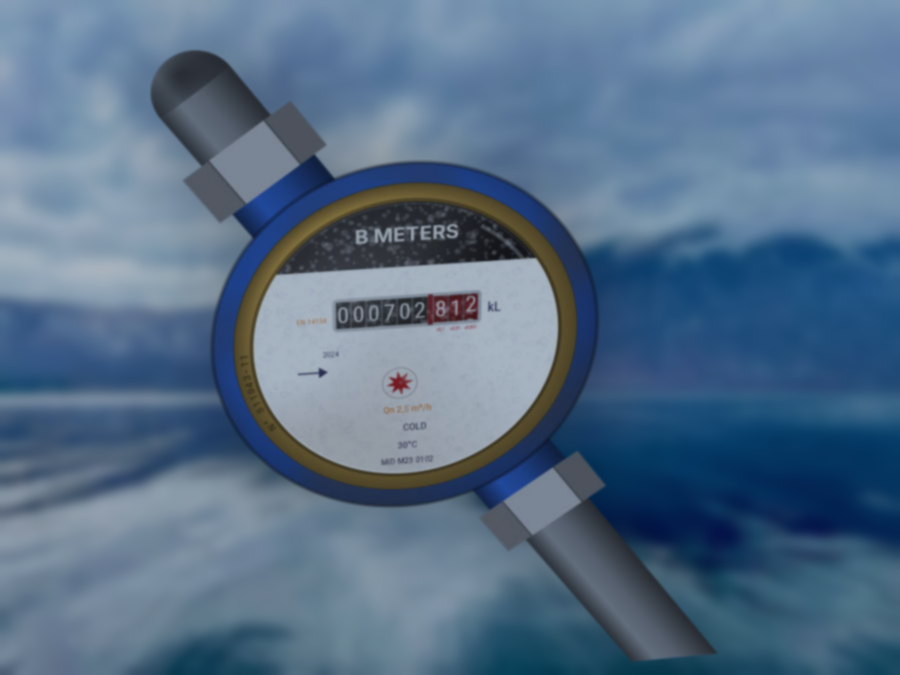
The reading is kL 702.812
